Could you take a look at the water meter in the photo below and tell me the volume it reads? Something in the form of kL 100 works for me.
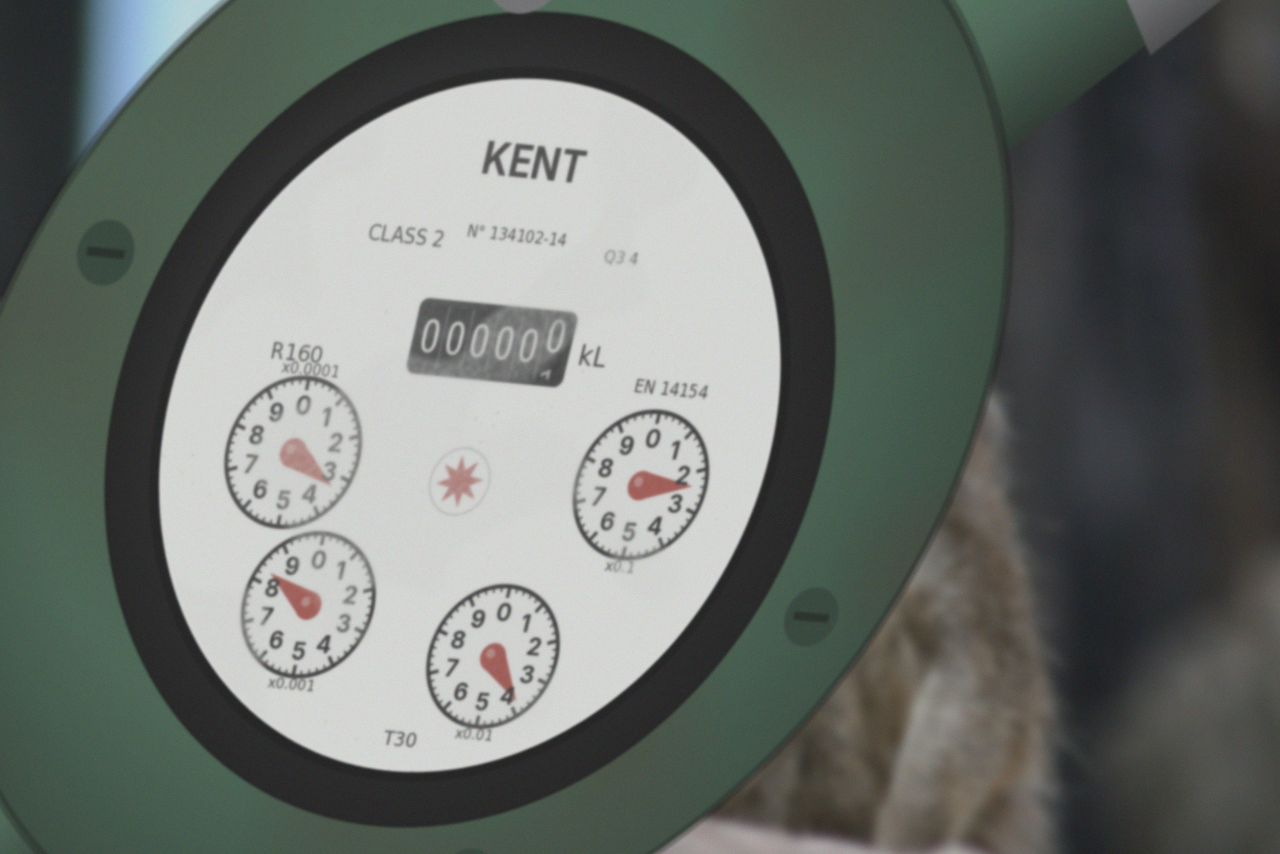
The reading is kL 0.2383
